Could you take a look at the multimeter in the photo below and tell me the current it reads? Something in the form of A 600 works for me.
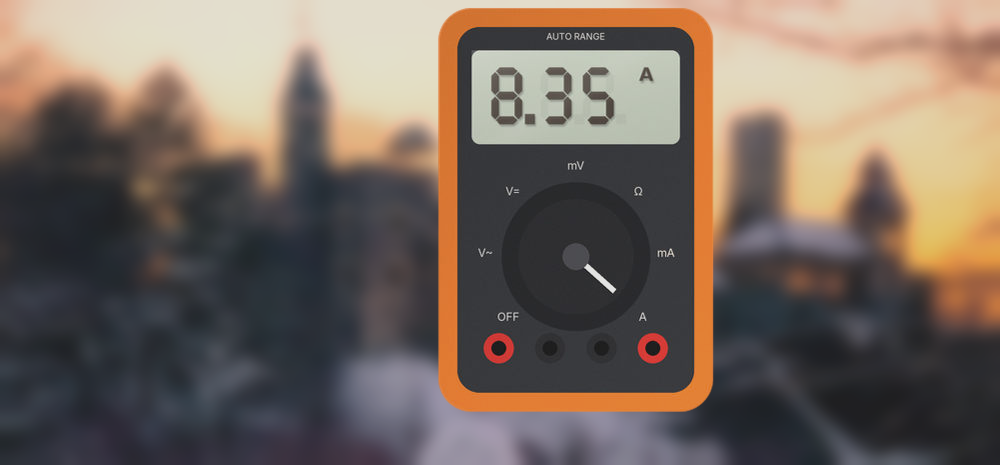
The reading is A 8.35
